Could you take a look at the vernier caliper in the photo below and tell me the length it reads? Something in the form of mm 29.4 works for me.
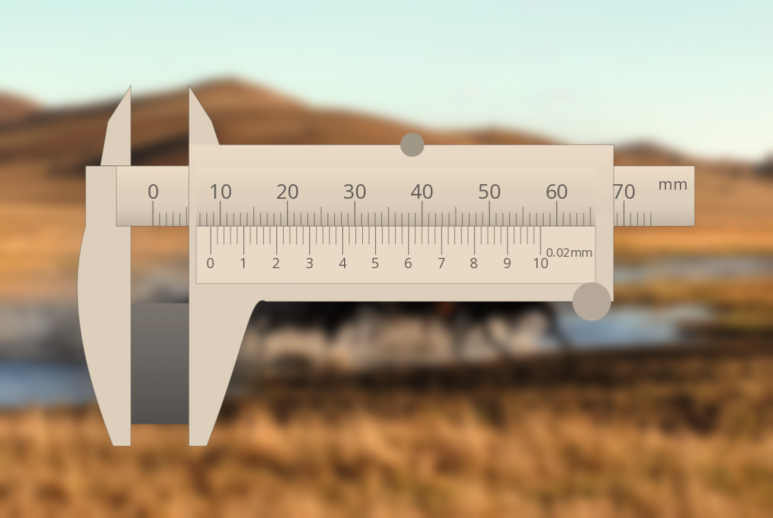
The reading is mm 8.6
